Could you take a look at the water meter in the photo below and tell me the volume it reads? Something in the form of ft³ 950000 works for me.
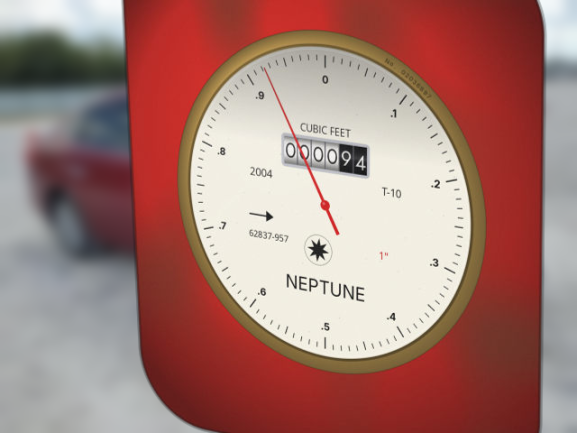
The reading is ft³ 93.92
